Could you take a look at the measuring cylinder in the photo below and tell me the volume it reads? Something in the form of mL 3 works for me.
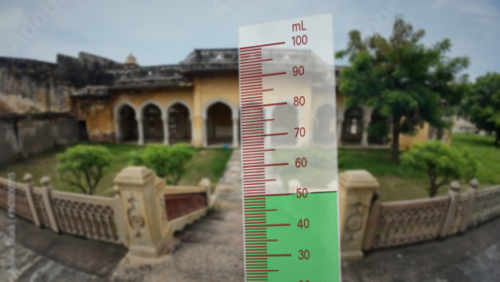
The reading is mL 50
